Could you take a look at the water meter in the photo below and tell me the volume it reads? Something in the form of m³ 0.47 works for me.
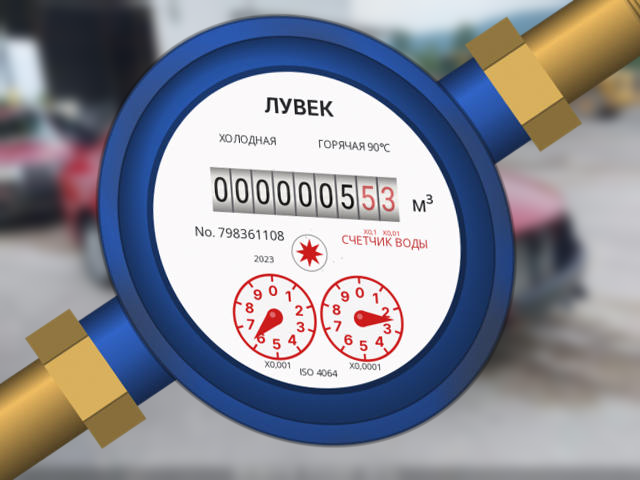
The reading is m³ 5.5362
